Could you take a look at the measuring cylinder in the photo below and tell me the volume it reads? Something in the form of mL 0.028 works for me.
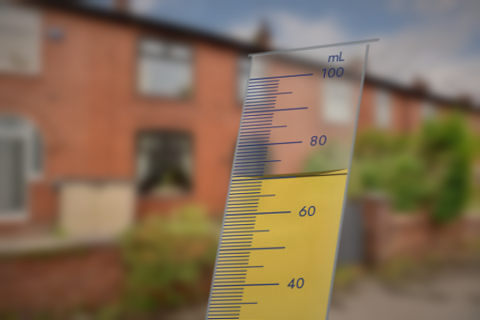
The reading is mL 70
